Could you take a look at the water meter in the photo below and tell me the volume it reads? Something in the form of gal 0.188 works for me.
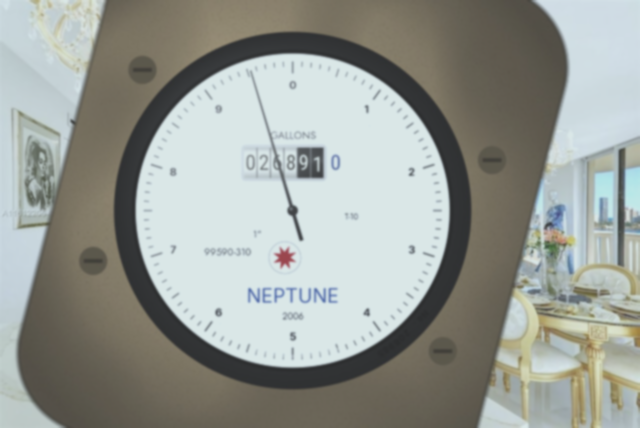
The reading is gal 268909.5
